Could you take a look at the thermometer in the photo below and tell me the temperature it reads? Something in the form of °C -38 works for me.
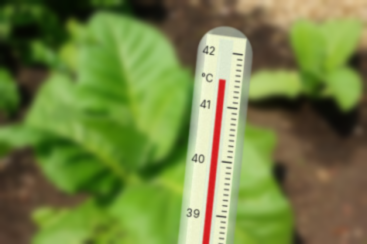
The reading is °C 41.5
